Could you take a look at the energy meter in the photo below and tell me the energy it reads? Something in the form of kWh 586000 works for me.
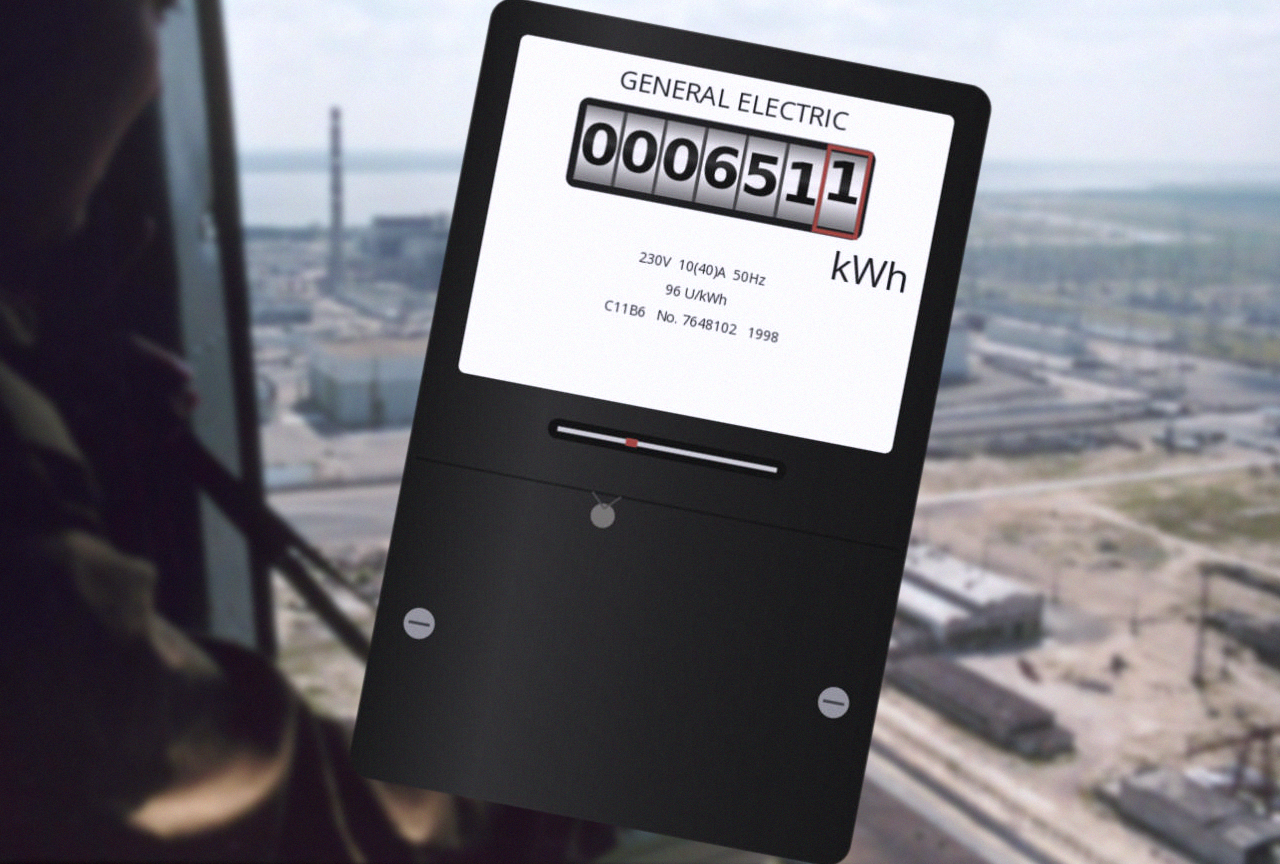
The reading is kWh 651.1
